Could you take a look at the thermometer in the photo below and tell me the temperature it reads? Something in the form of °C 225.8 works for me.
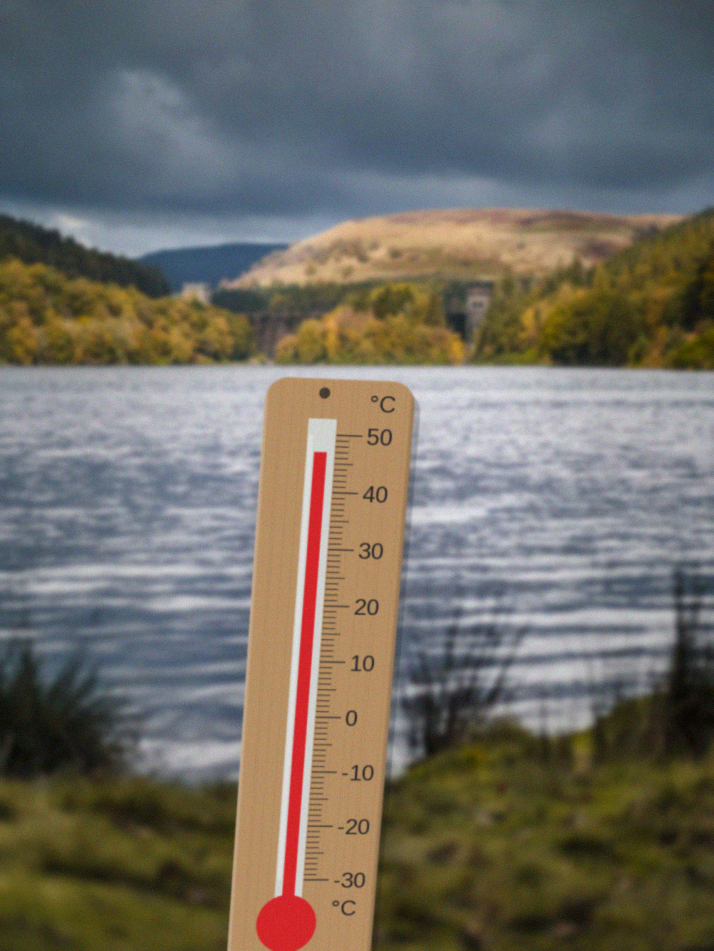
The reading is °C 47
